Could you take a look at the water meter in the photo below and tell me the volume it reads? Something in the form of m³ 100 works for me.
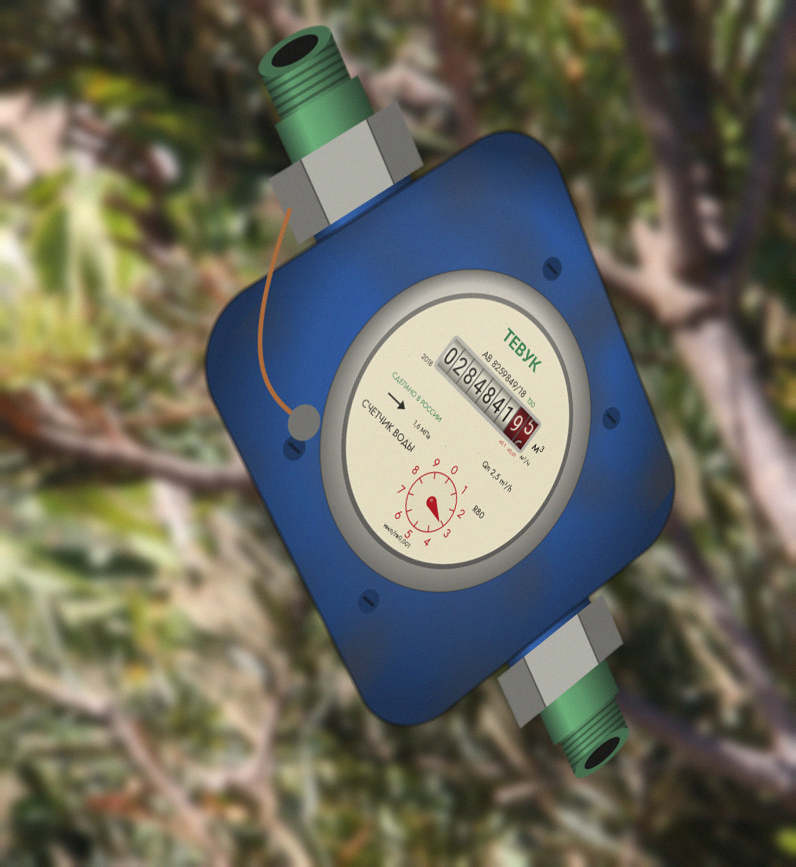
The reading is m³ 284841.953
